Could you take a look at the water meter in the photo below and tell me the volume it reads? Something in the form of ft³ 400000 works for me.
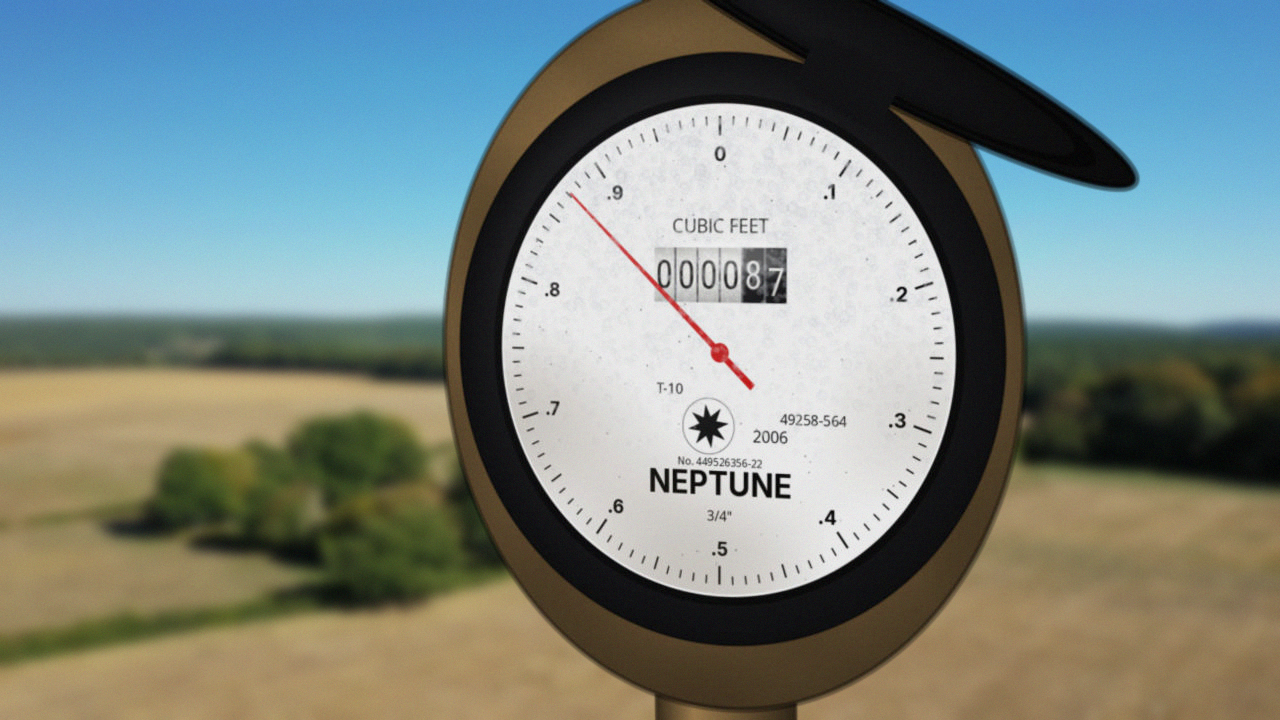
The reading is ft³ 86.87
